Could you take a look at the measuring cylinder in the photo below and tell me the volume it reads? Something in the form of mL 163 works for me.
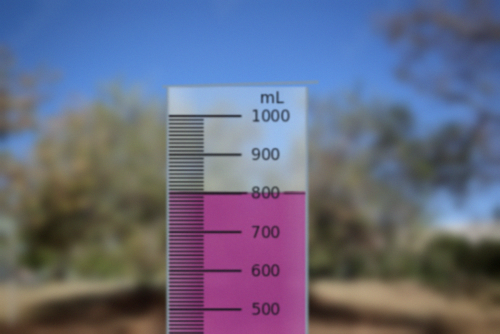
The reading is mL 800
